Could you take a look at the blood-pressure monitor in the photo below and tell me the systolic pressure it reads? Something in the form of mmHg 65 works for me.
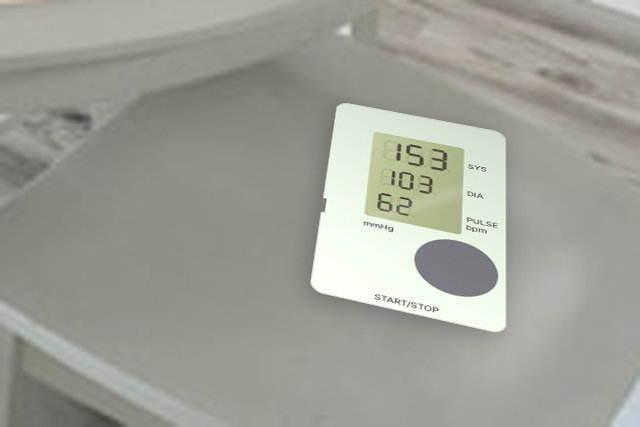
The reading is mmHg 153
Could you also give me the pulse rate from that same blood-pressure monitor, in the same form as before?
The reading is bpm 62
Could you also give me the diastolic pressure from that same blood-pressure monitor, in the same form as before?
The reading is mmHg 103
